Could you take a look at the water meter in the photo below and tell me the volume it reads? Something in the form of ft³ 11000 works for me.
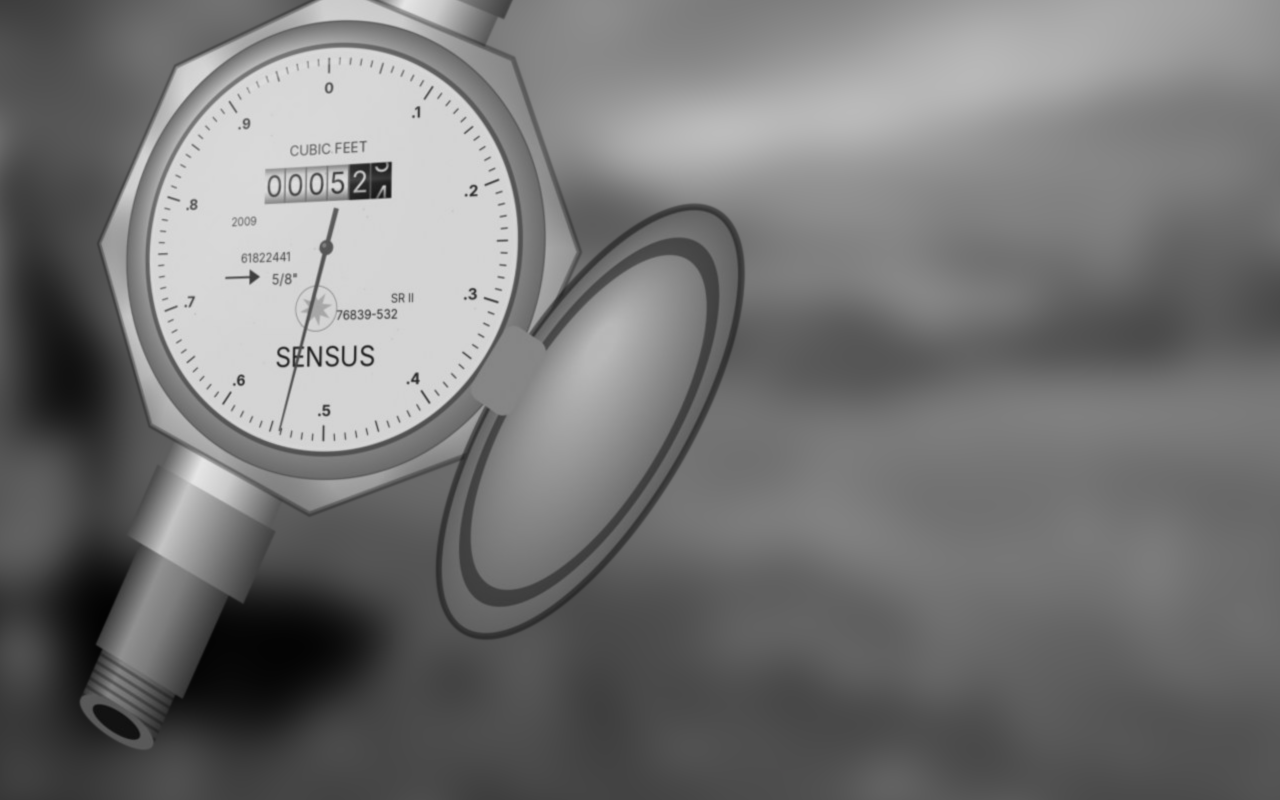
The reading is ft³ 523.54
